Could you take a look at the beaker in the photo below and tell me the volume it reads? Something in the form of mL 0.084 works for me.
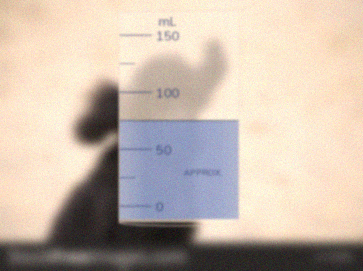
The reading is mL 75
